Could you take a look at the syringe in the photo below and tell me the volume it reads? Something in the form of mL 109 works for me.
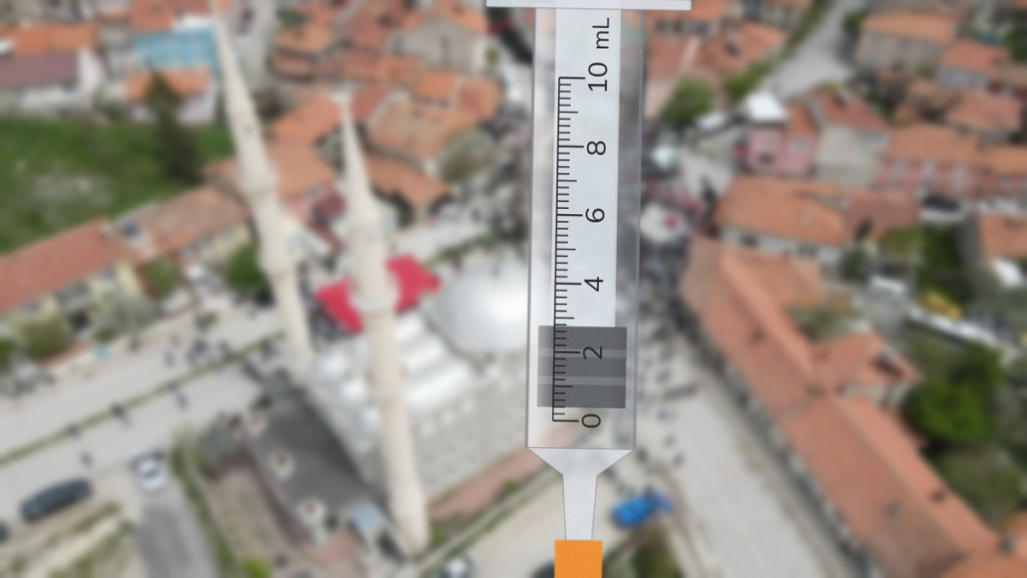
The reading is mL 0.4
